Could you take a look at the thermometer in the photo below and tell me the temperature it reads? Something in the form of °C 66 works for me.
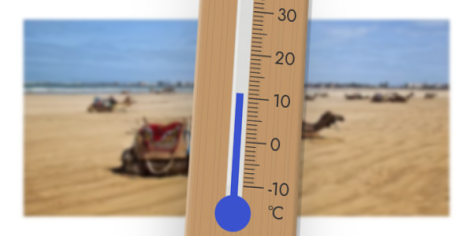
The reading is °C 11
